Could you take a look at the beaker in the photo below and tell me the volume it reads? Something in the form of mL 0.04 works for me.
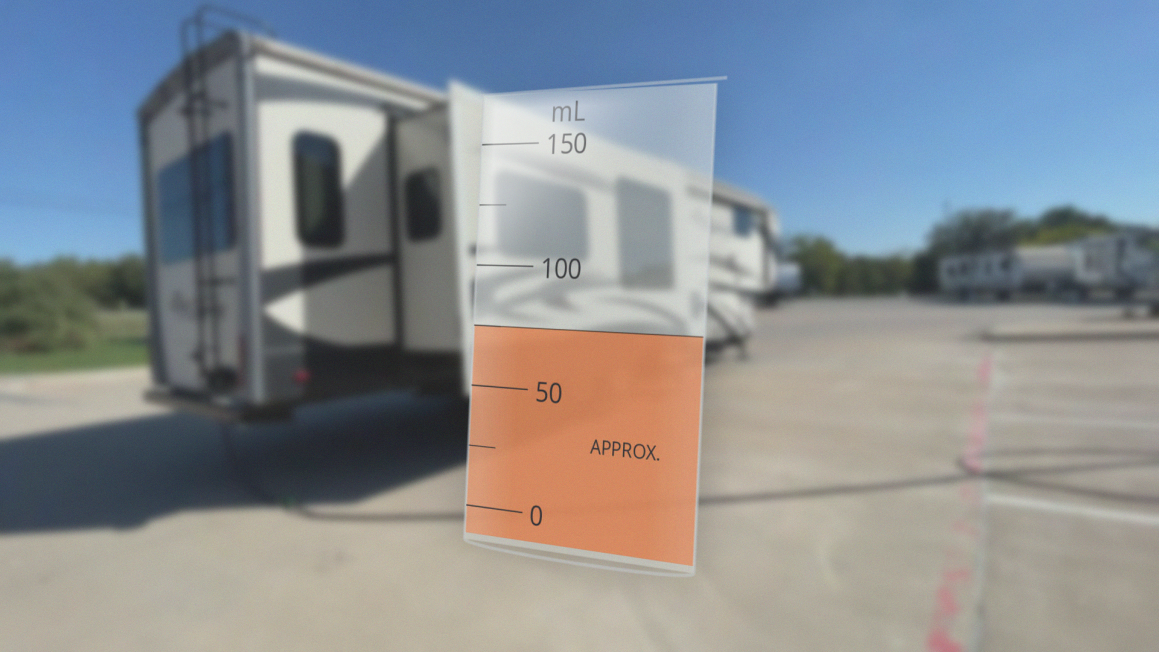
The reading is mL 75
